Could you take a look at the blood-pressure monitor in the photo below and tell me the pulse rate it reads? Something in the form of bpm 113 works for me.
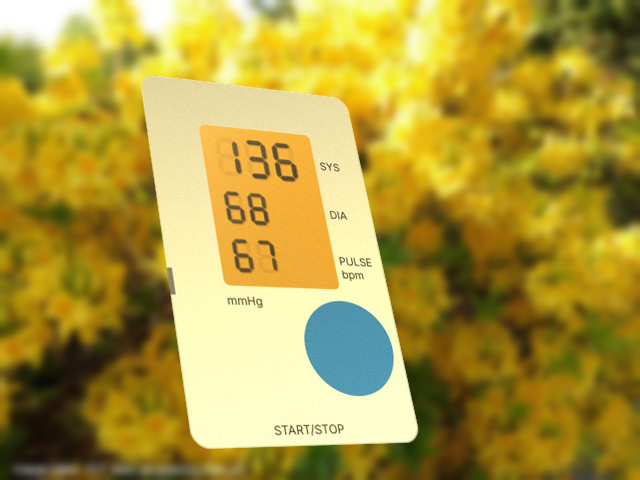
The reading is bpm 67
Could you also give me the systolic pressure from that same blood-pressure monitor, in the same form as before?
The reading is mmHg 136
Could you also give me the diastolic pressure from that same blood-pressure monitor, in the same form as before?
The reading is mmHg 68
